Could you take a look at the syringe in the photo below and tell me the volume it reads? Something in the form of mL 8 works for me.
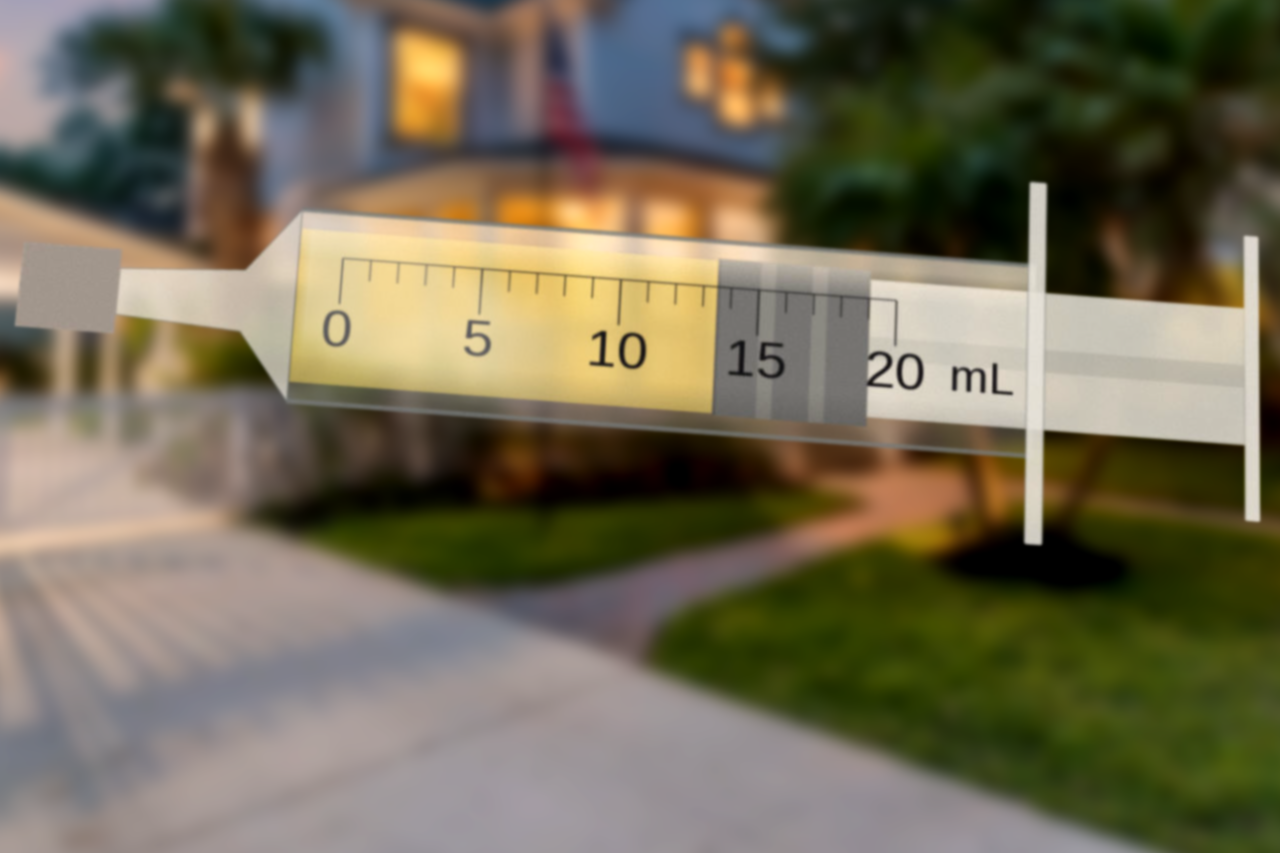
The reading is mL 13.5
